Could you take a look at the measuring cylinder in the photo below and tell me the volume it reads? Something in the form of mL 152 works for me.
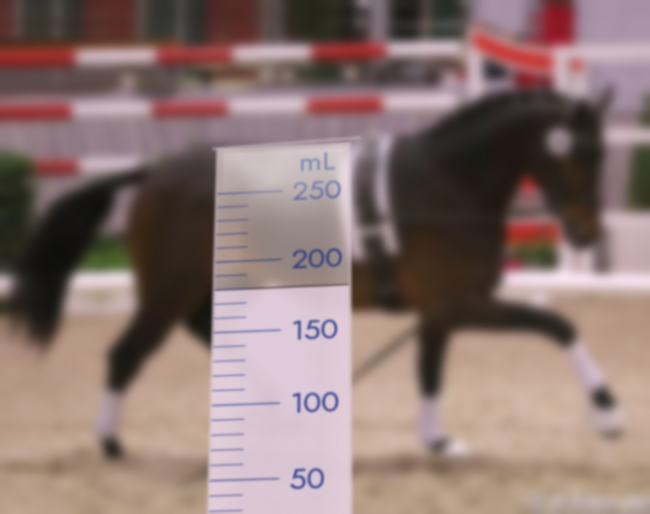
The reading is mL 180
